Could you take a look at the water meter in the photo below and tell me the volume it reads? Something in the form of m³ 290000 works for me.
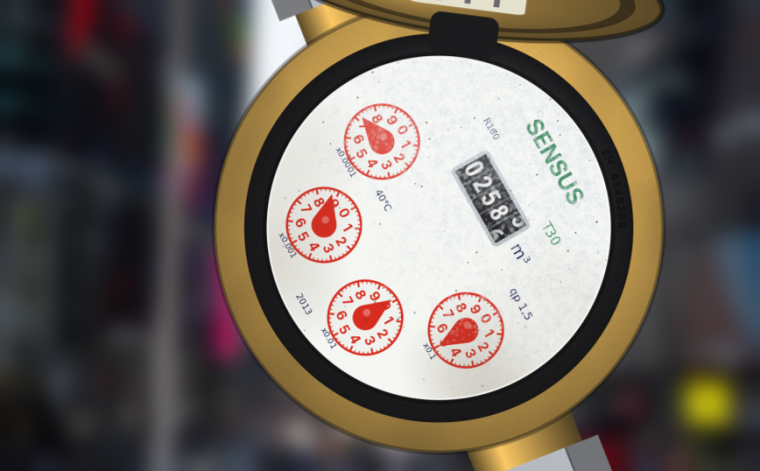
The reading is m³ 2585.4987
